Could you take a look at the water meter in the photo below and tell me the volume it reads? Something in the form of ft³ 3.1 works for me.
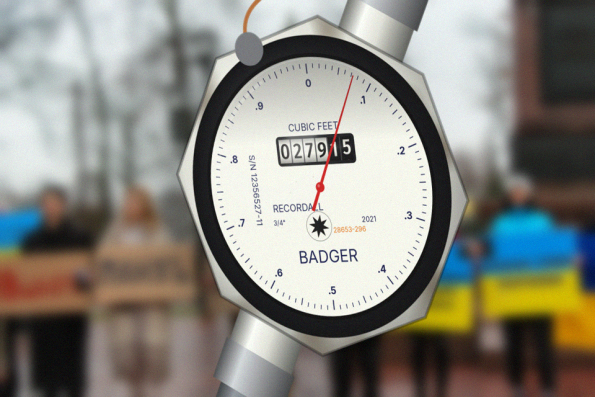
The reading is ft³ 27915.07
